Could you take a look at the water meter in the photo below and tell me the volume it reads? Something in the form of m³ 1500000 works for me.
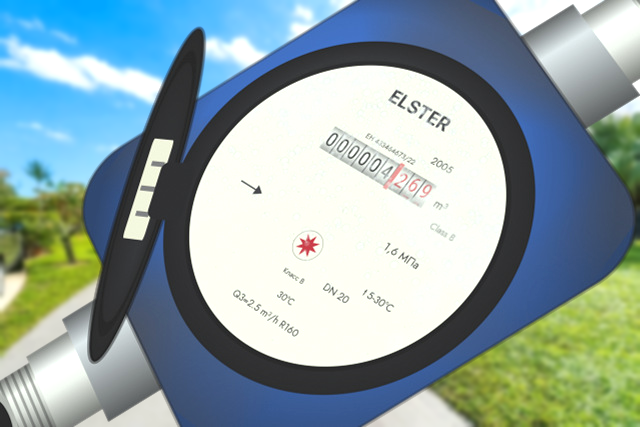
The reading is m³ 4.269
